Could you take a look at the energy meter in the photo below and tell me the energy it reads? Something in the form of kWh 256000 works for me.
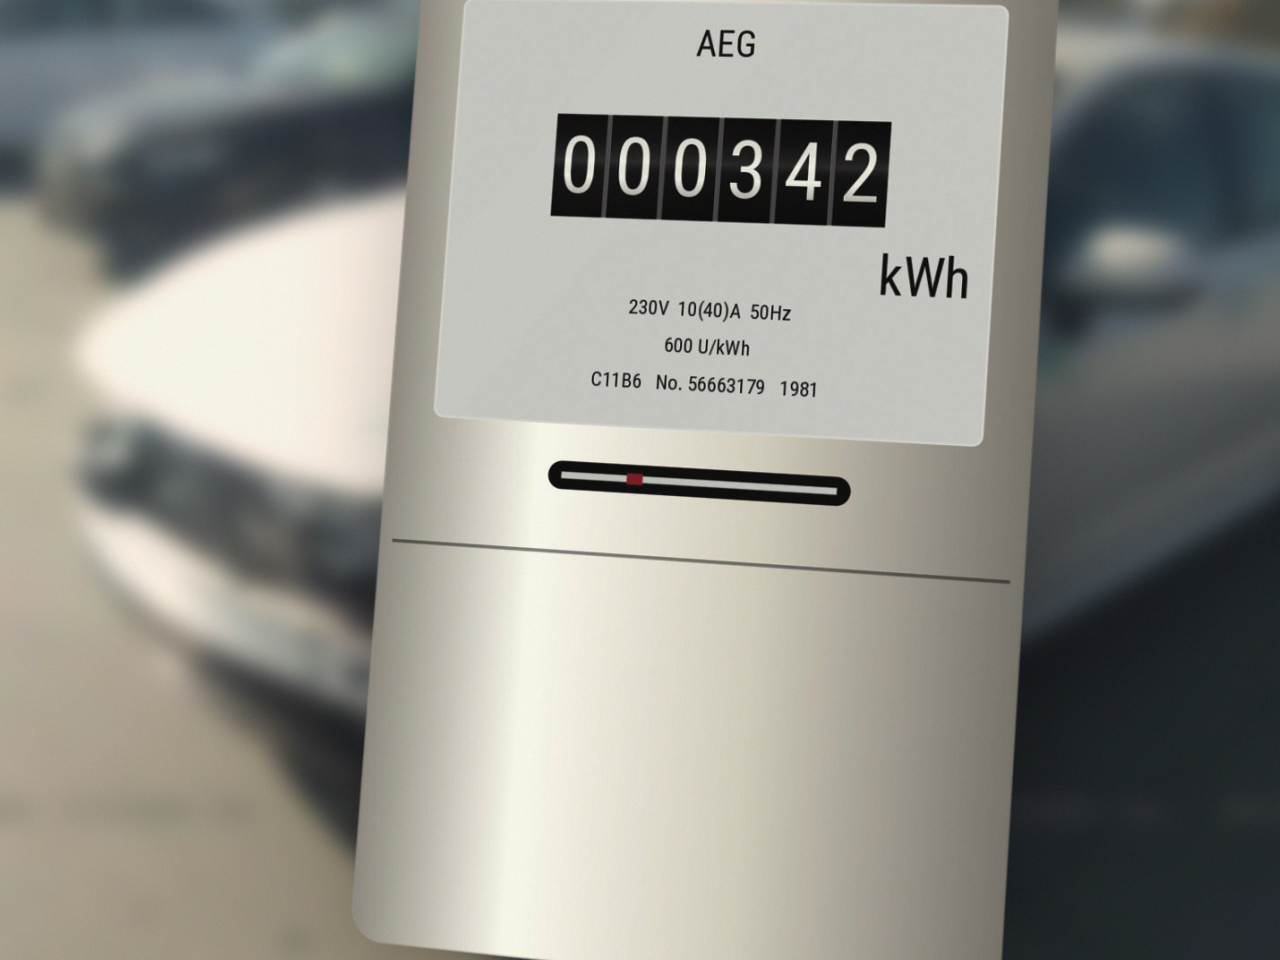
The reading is kWh 342
